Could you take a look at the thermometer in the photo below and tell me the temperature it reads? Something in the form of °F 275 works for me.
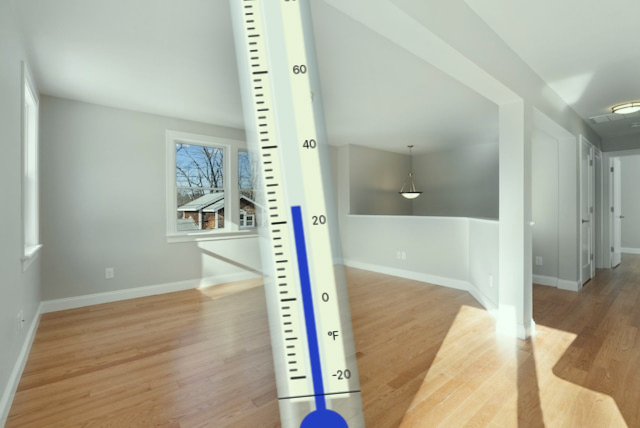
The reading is °F 24
